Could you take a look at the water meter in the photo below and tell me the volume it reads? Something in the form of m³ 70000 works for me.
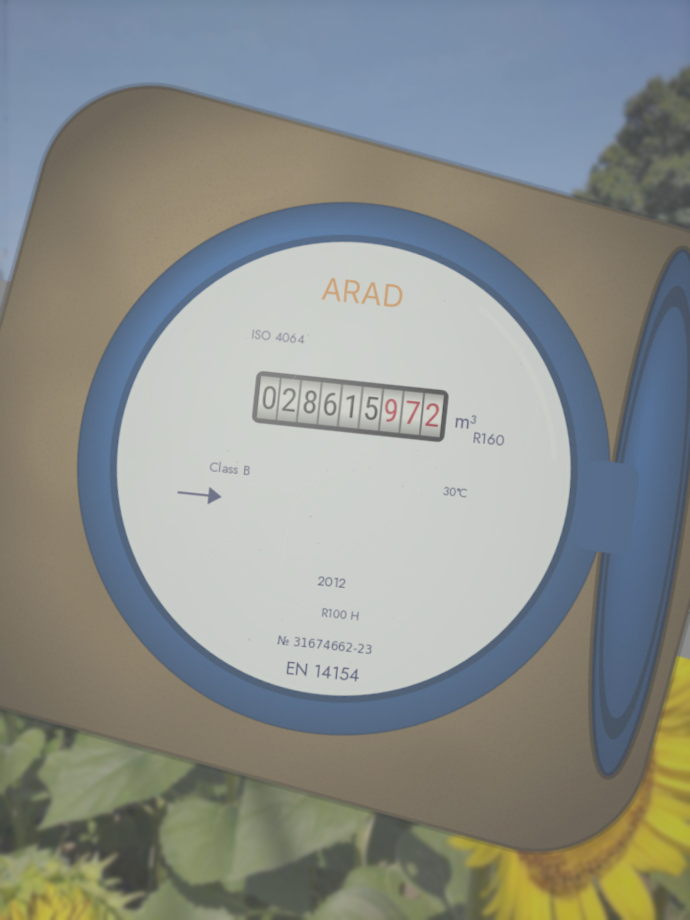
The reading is m³ 28615.972
